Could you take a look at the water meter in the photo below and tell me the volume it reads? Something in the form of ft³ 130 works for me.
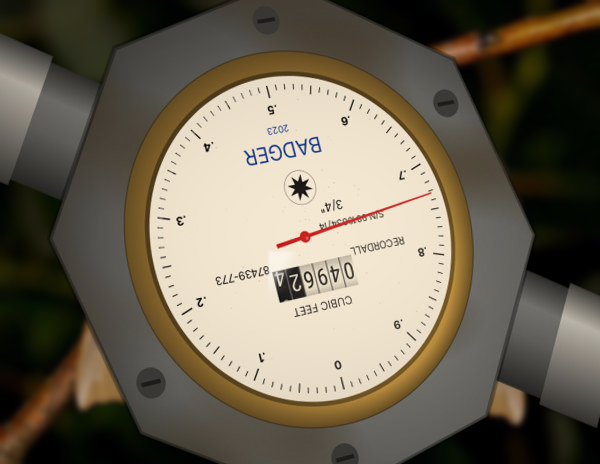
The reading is ft³ 49623.73
